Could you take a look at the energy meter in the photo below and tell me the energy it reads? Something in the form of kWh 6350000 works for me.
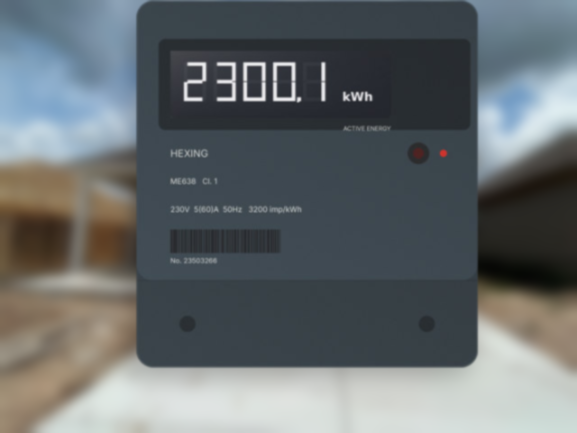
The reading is kWh 2300.1
